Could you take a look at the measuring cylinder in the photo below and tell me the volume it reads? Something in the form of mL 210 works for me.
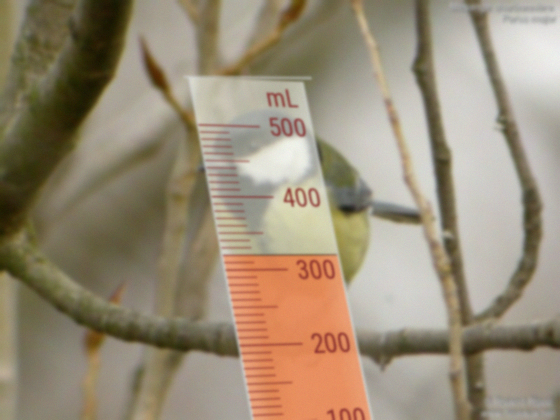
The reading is mL 320
